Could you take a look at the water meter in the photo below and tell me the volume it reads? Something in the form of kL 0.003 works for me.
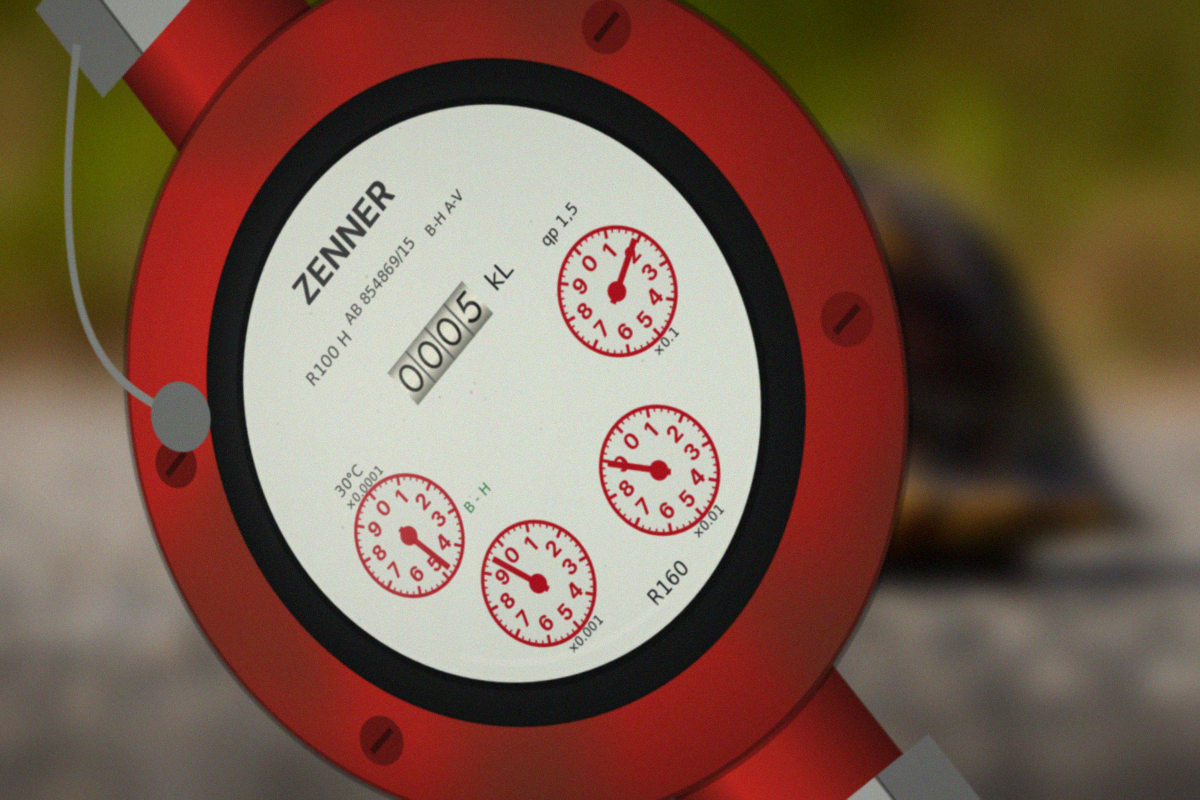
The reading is kL 5.1894
